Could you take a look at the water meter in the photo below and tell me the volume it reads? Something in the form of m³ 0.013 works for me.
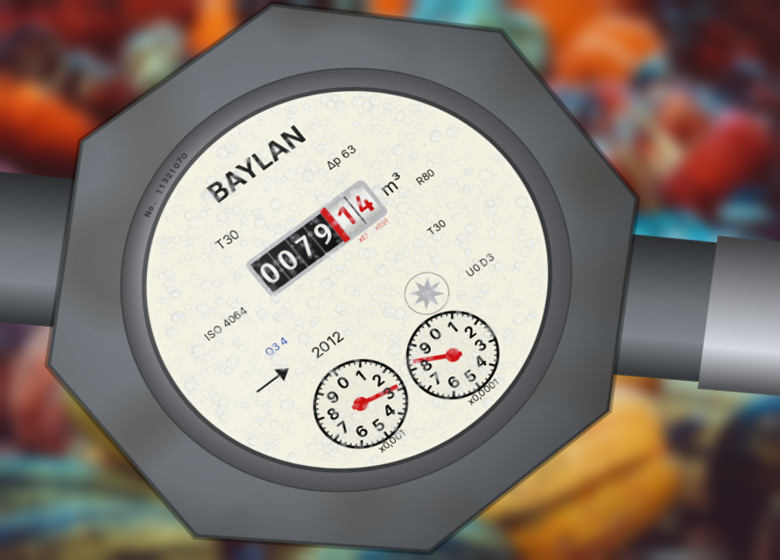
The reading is m³ 79.1428
